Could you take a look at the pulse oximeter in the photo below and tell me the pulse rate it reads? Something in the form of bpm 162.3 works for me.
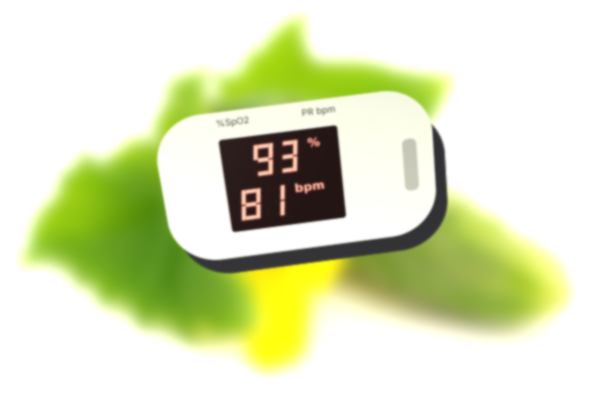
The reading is bpm 81
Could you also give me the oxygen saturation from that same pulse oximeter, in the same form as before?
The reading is % 93
